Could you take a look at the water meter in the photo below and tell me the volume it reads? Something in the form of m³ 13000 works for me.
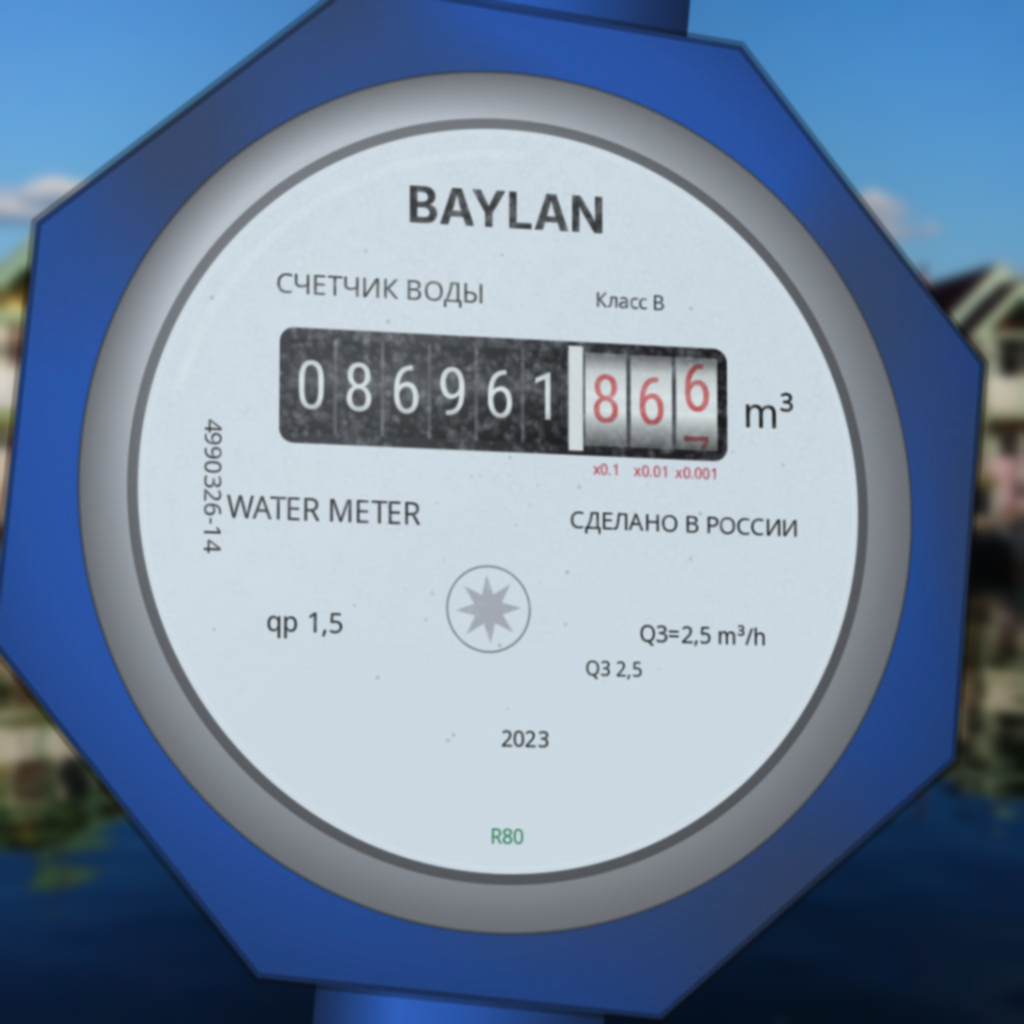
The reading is m³ 86961.866
